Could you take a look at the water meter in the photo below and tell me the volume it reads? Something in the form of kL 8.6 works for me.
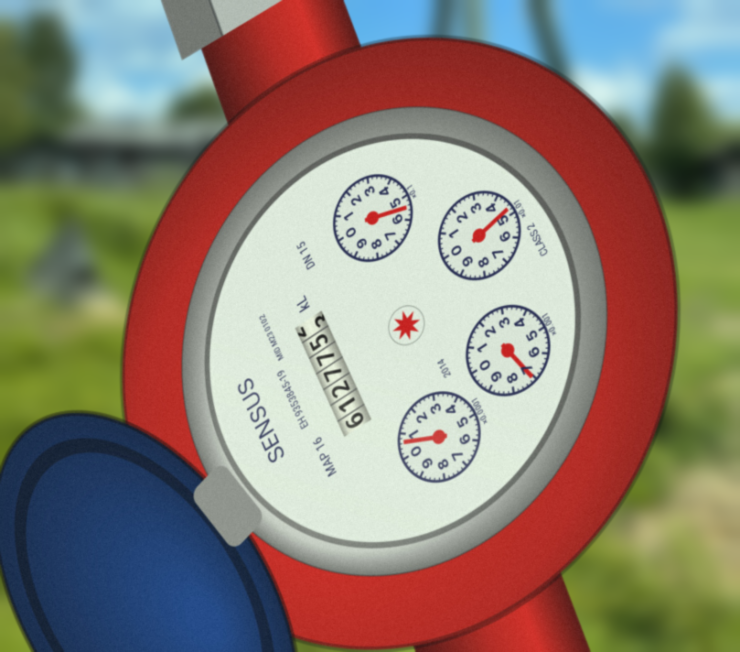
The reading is kL 6127752.5470
